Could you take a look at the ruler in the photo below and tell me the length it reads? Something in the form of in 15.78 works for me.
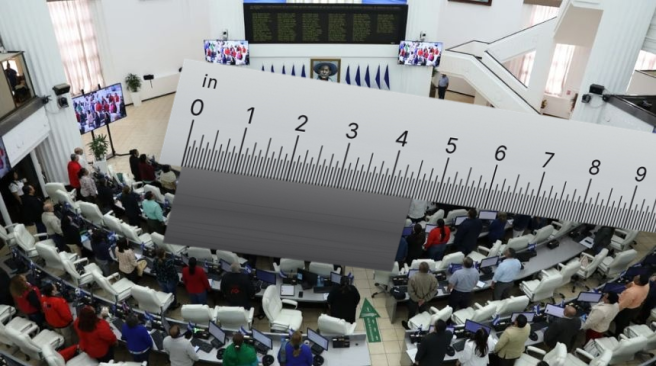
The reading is in 4.5
